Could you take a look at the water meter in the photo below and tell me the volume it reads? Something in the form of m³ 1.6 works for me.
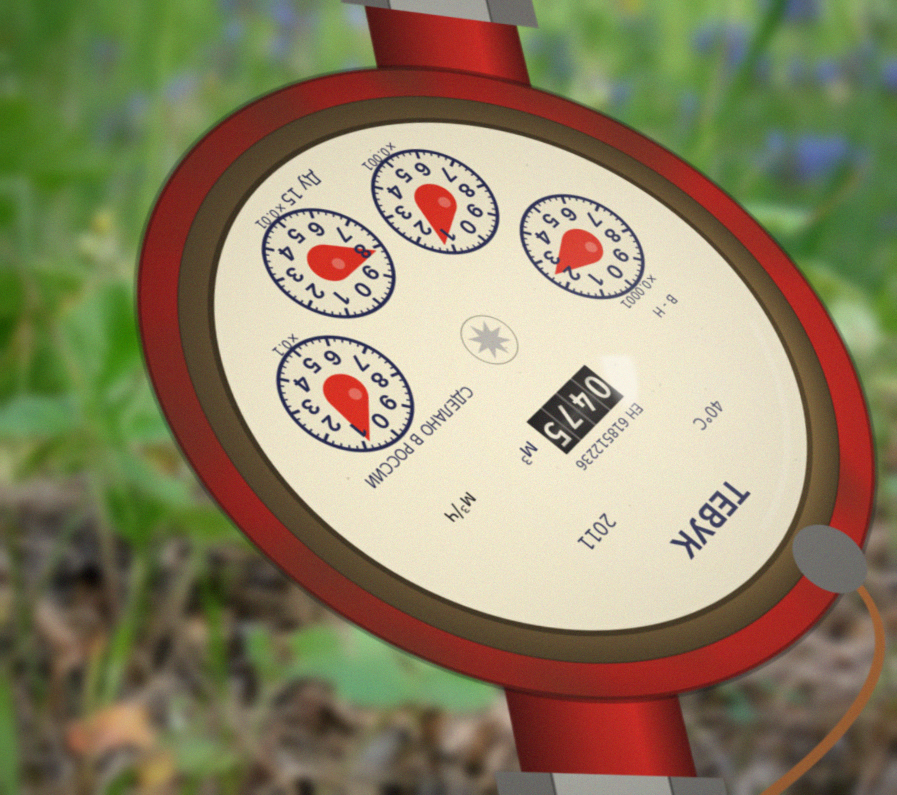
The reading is m³ 475.0812
